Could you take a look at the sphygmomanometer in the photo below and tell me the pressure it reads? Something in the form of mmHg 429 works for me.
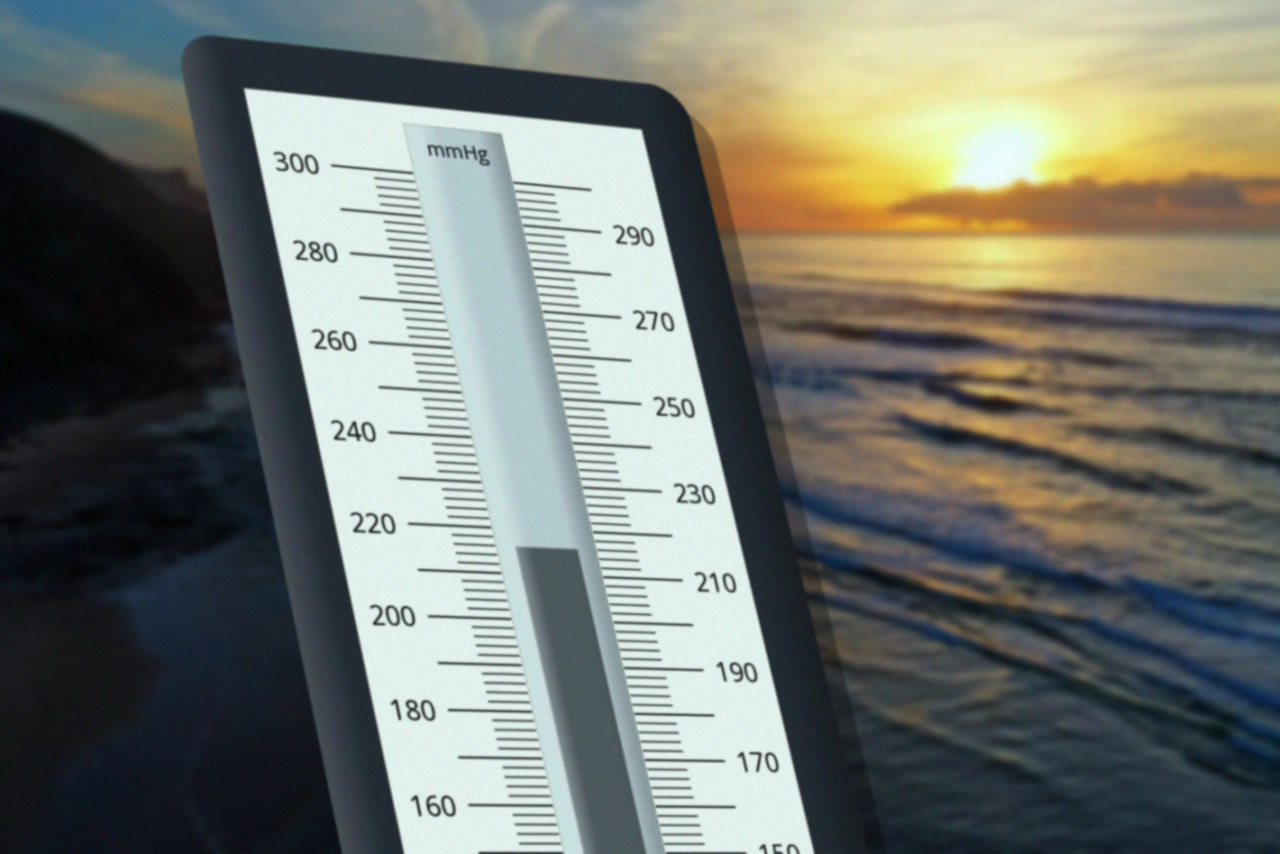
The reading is mmHg 216
